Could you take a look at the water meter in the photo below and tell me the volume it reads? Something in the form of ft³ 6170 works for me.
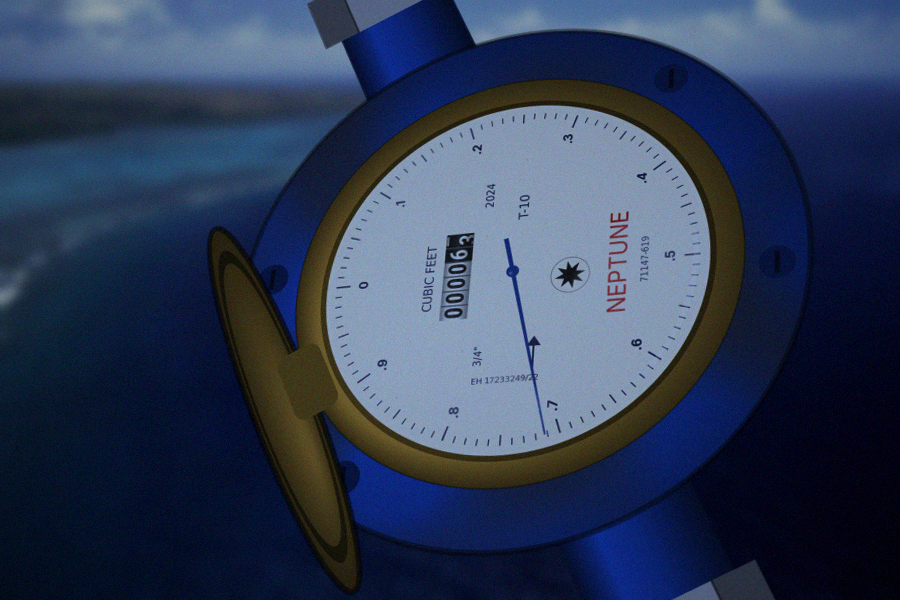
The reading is ft³ 62.71
